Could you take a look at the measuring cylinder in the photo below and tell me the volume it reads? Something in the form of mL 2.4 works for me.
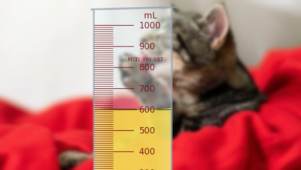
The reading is mL 600
